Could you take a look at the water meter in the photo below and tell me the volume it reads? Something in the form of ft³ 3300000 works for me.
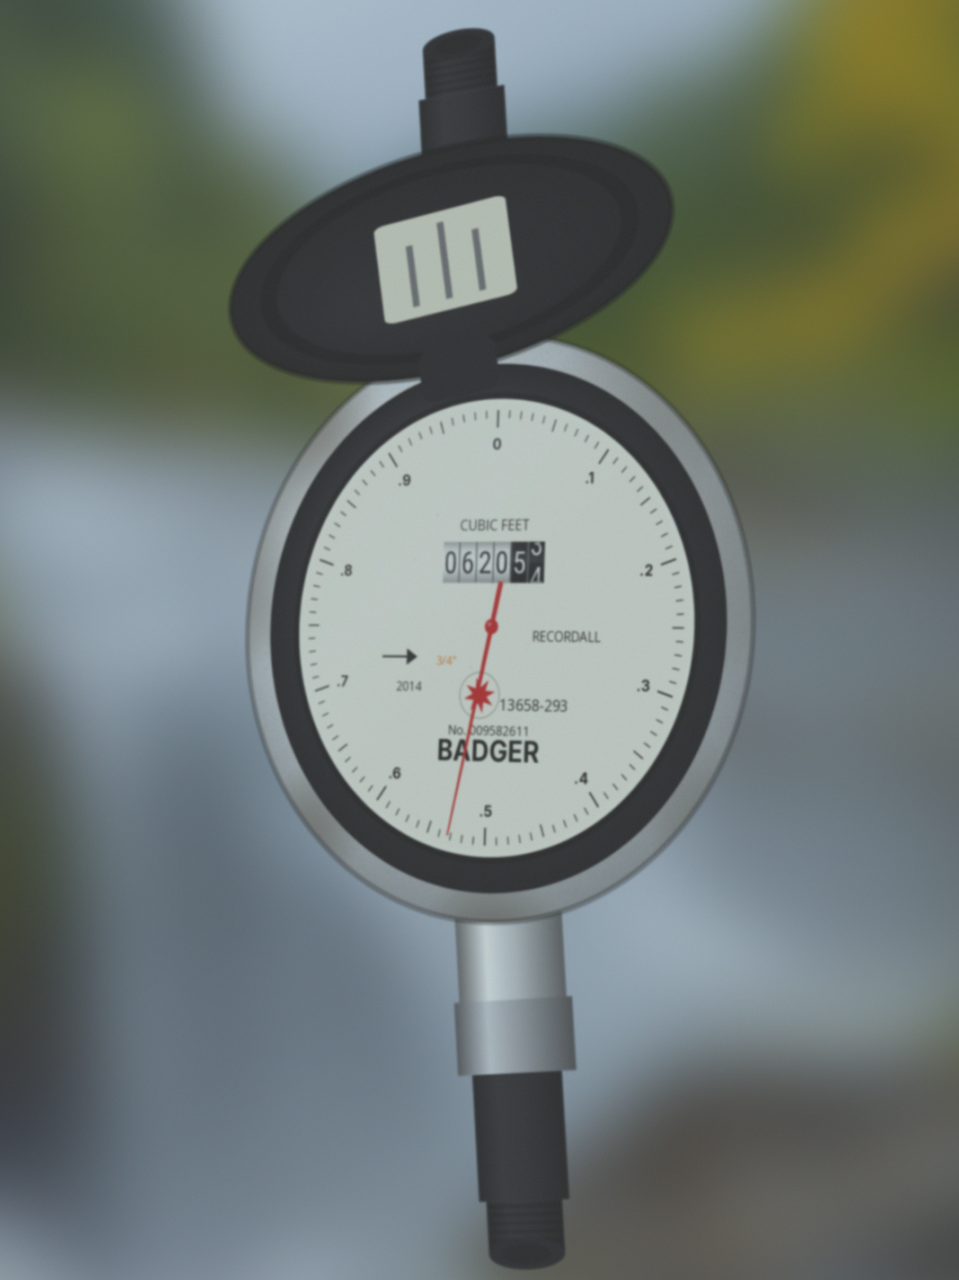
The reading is ft³ 62053.53
